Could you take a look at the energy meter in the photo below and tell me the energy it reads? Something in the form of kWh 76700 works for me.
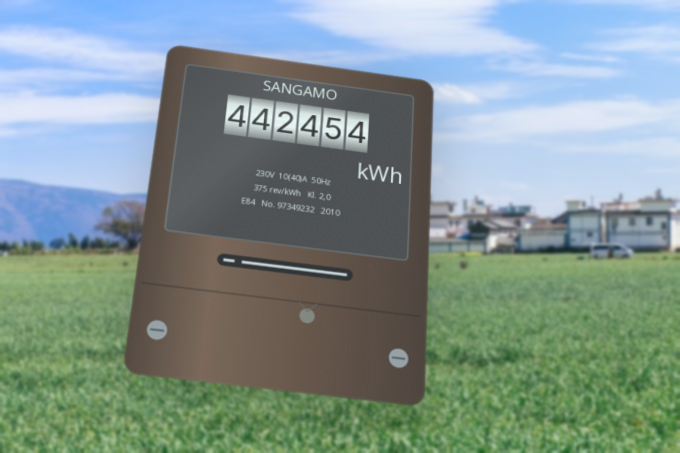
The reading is kWh 442454
